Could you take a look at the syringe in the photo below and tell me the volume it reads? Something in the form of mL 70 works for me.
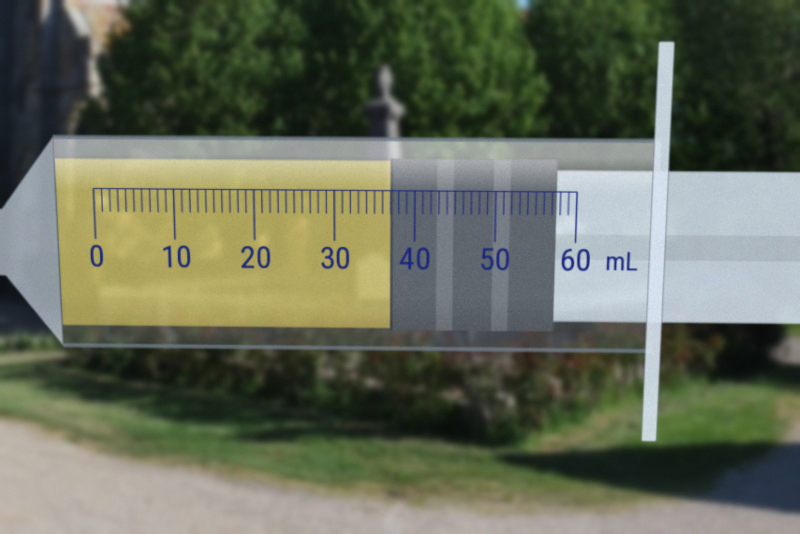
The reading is mL 37
